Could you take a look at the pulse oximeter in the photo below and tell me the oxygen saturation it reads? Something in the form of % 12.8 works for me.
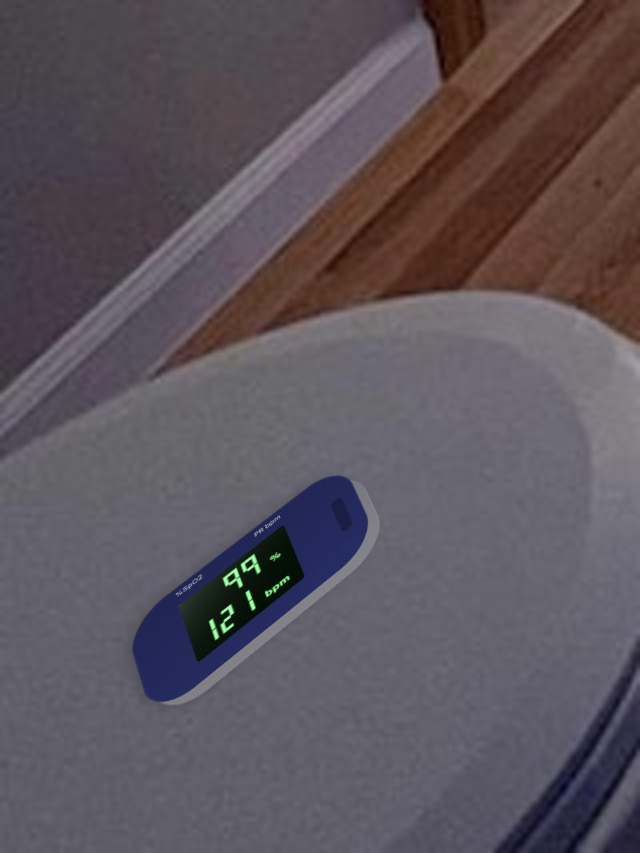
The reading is % 99
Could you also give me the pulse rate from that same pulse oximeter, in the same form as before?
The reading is bpm 121
